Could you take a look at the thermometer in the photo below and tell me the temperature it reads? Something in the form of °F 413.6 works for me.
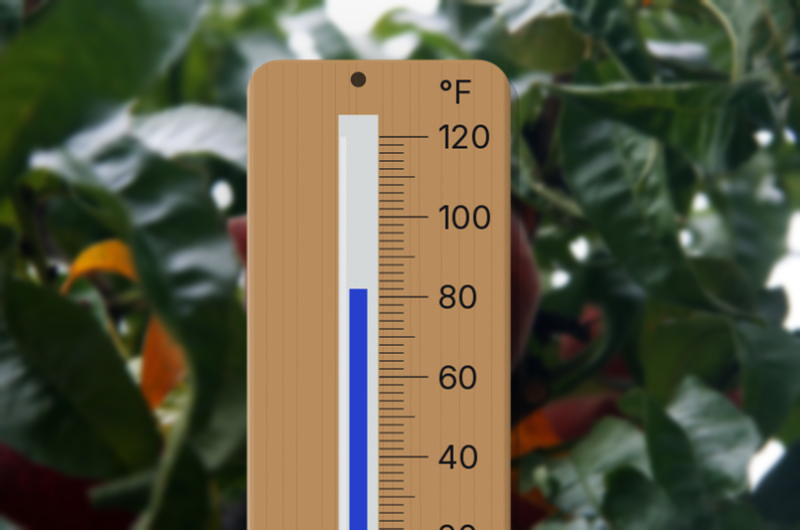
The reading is °F 82
